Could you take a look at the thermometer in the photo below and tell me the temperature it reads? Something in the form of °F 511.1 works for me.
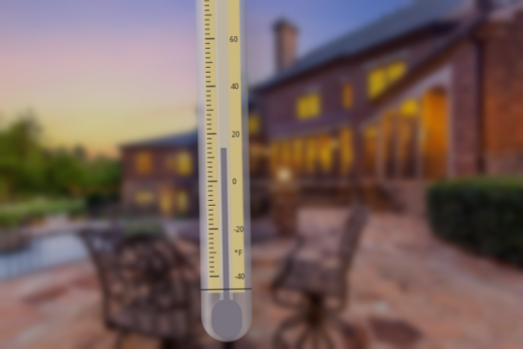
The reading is °F 14
